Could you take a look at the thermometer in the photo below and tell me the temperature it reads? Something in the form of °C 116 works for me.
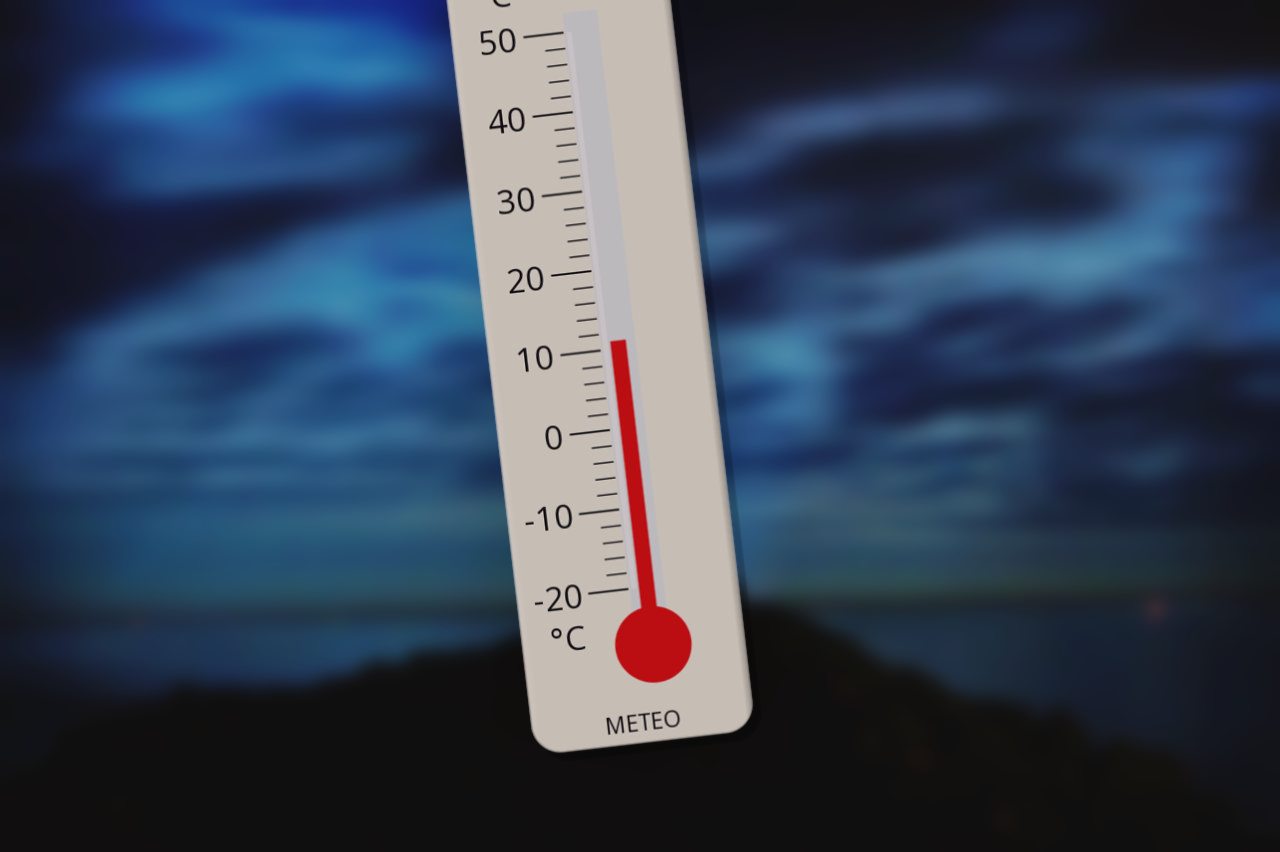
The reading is °C 11
